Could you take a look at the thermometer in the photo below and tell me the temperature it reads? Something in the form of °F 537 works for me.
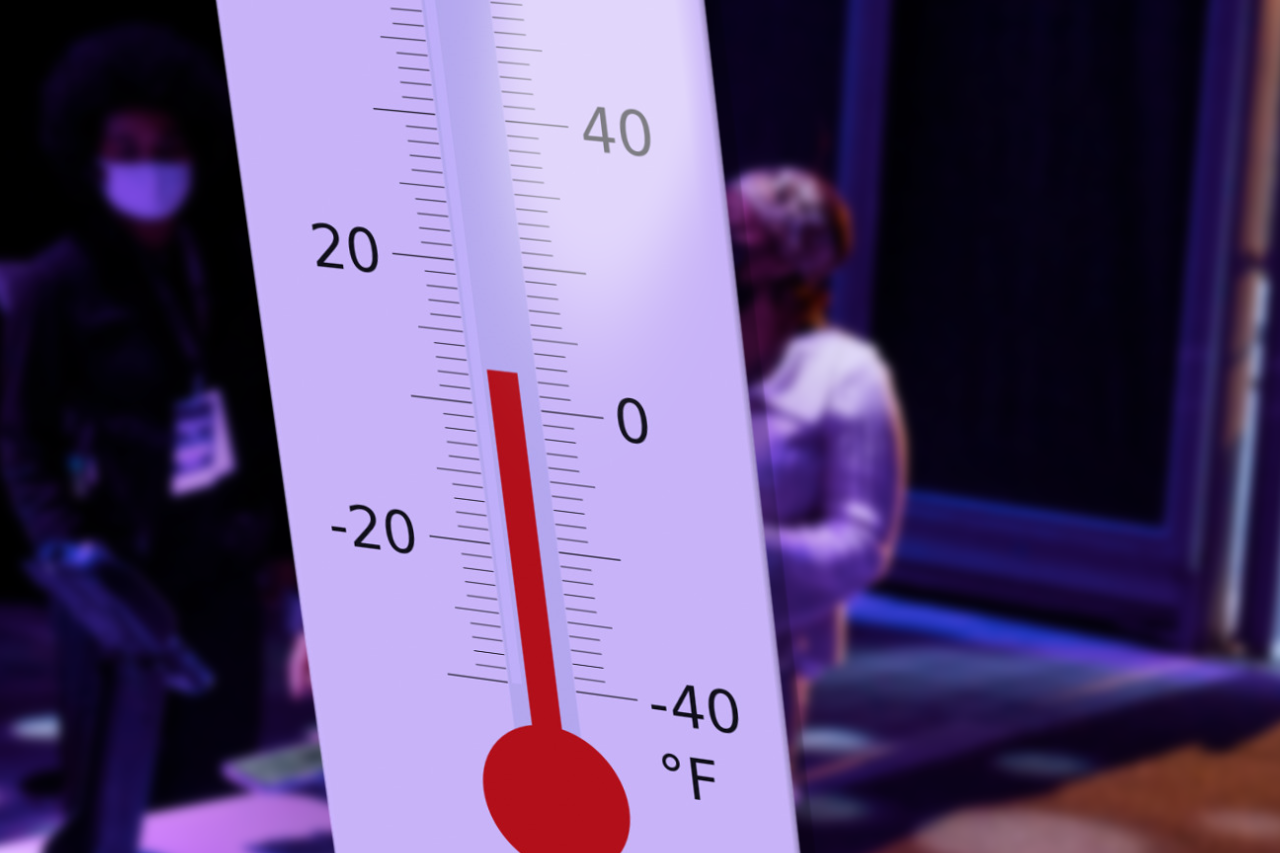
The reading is °F 5
